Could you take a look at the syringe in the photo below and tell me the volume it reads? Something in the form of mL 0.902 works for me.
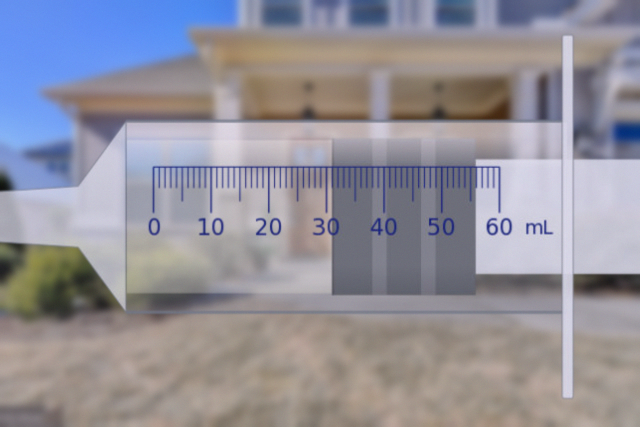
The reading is mL 31
